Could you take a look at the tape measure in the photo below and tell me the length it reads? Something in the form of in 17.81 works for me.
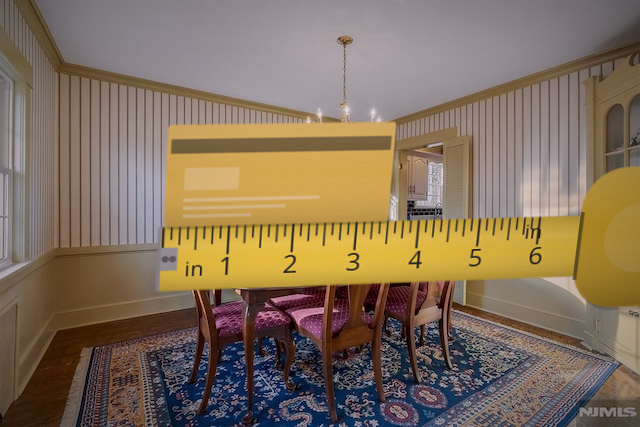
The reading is in 3.5
